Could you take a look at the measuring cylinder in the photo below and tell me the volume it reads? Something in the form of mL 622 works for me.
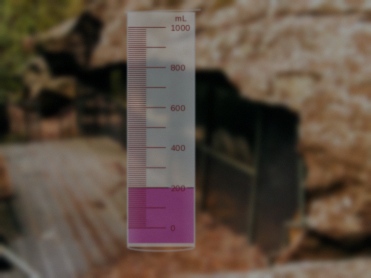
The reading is mL 200
